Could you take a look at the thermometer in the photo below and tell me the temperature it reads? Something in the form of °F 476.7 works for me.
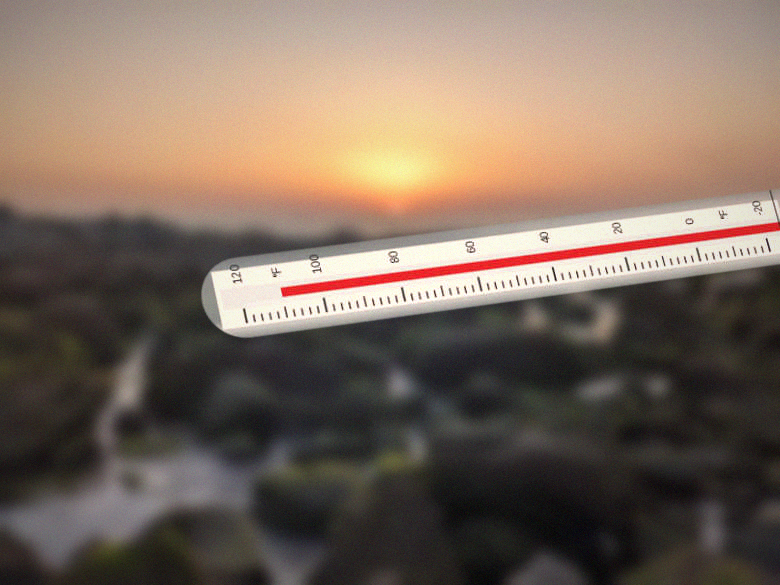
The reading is °F 110
